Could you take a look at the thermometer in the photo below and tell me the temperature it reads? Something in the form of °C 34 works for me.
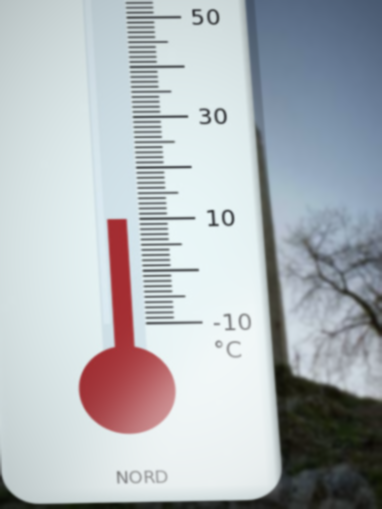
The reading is °C 10
